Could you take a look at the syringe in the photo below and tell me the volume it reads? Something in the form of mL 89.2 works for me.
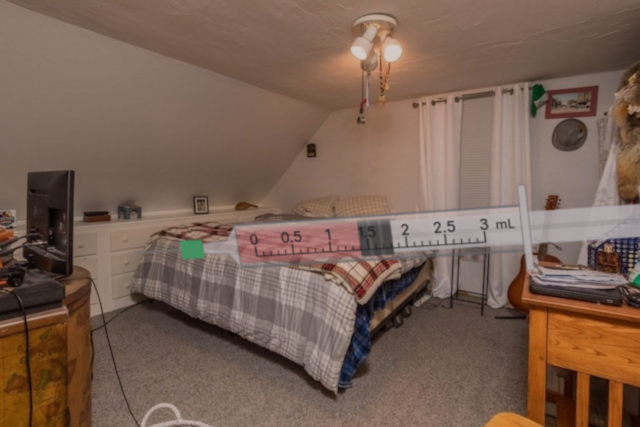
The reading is mL 1.4
